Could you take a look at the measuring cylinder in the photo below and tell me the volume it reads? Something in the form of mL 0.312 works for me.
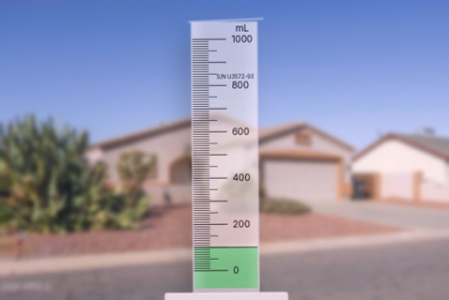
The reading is mL 100
